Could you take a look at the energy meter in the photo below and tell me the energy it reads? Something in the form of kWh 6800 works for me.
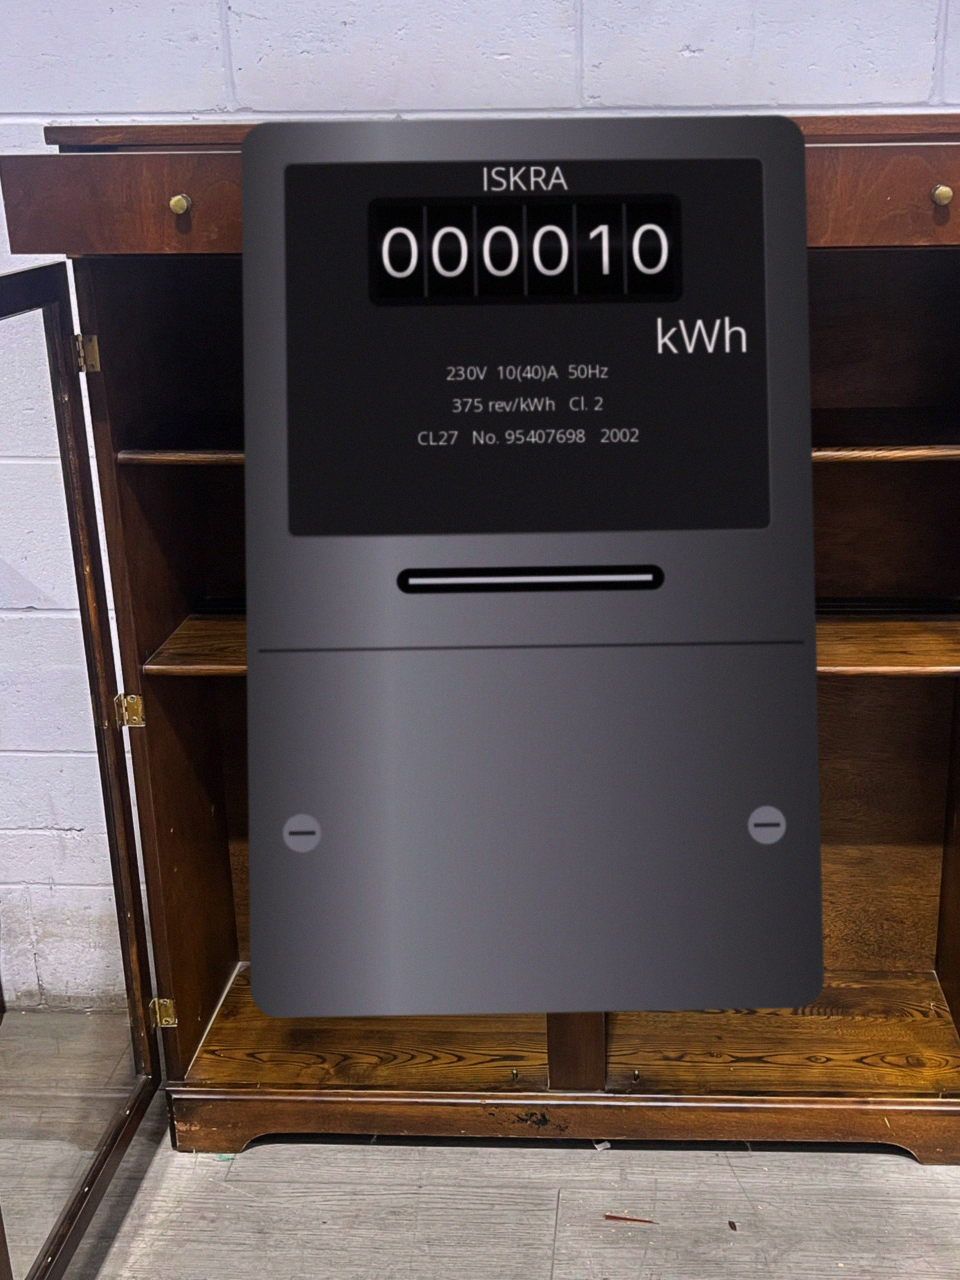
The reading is kWh 10
